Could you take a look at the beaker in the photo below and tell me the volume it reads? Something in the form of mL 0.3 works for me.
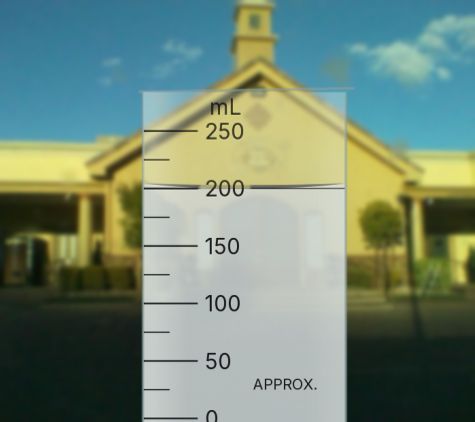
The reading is mL 200
